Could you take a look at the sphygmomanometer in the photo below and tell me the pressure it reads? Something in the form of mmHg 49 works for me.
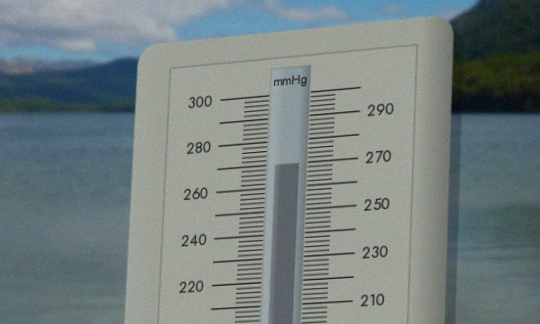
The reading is mmHg 270
